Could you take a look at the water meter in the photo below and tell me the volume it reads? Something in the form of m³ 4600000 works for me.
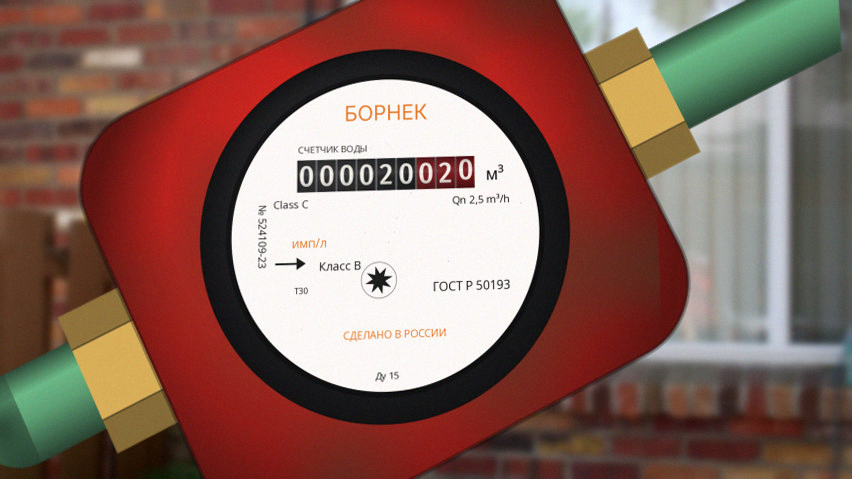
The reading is m³ 20.020
